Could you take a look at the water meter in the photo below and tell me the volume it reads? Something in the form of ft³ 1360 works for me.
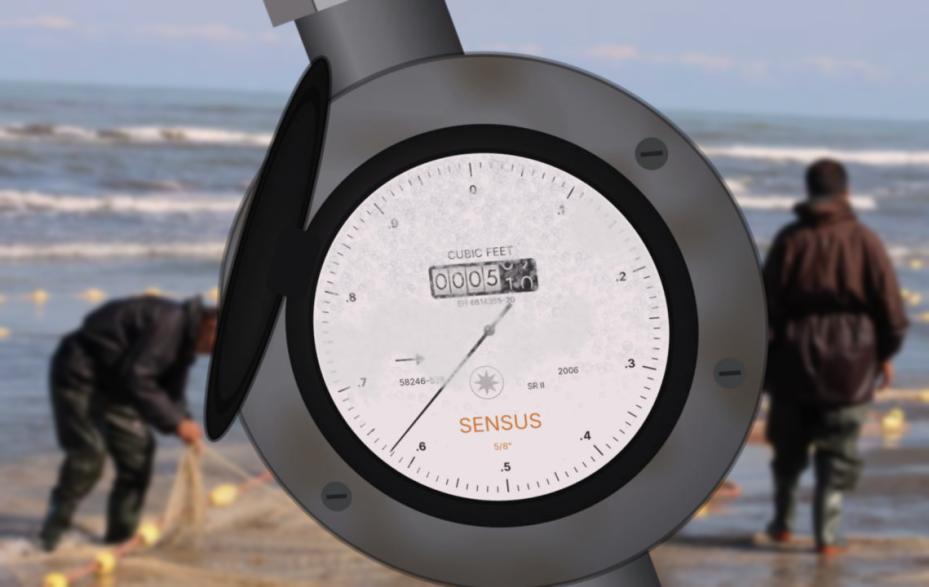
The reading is ft³ 509.62
